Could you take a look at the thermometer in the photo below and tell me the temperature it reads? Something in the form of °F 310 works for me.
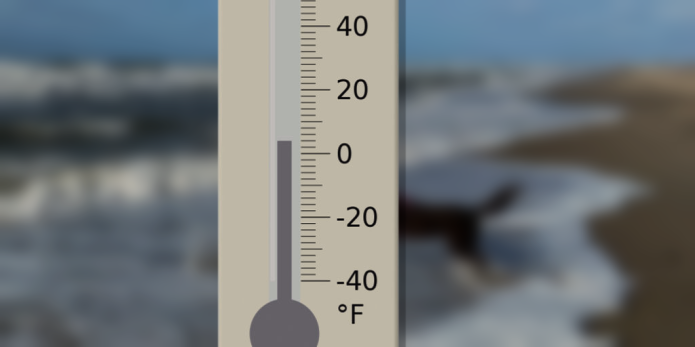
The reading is °F 4
